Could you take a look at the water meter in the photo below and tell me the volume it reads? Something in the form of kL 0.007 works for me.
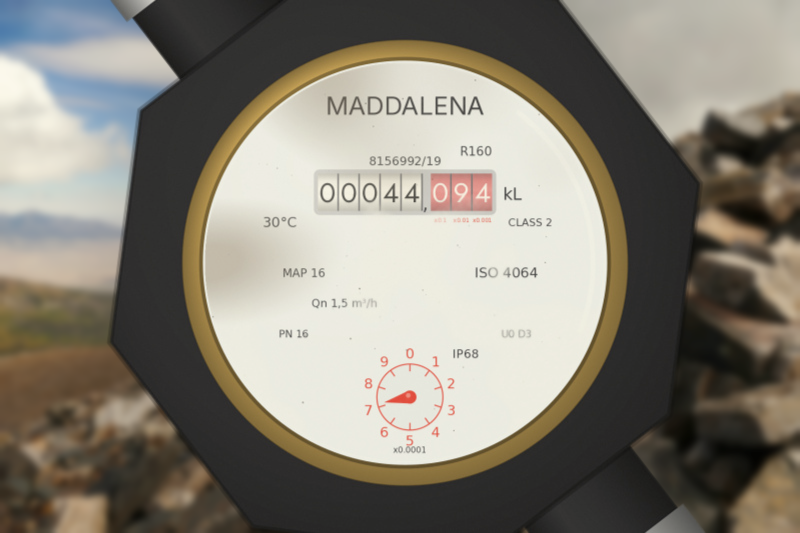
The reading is kL 44.0947
